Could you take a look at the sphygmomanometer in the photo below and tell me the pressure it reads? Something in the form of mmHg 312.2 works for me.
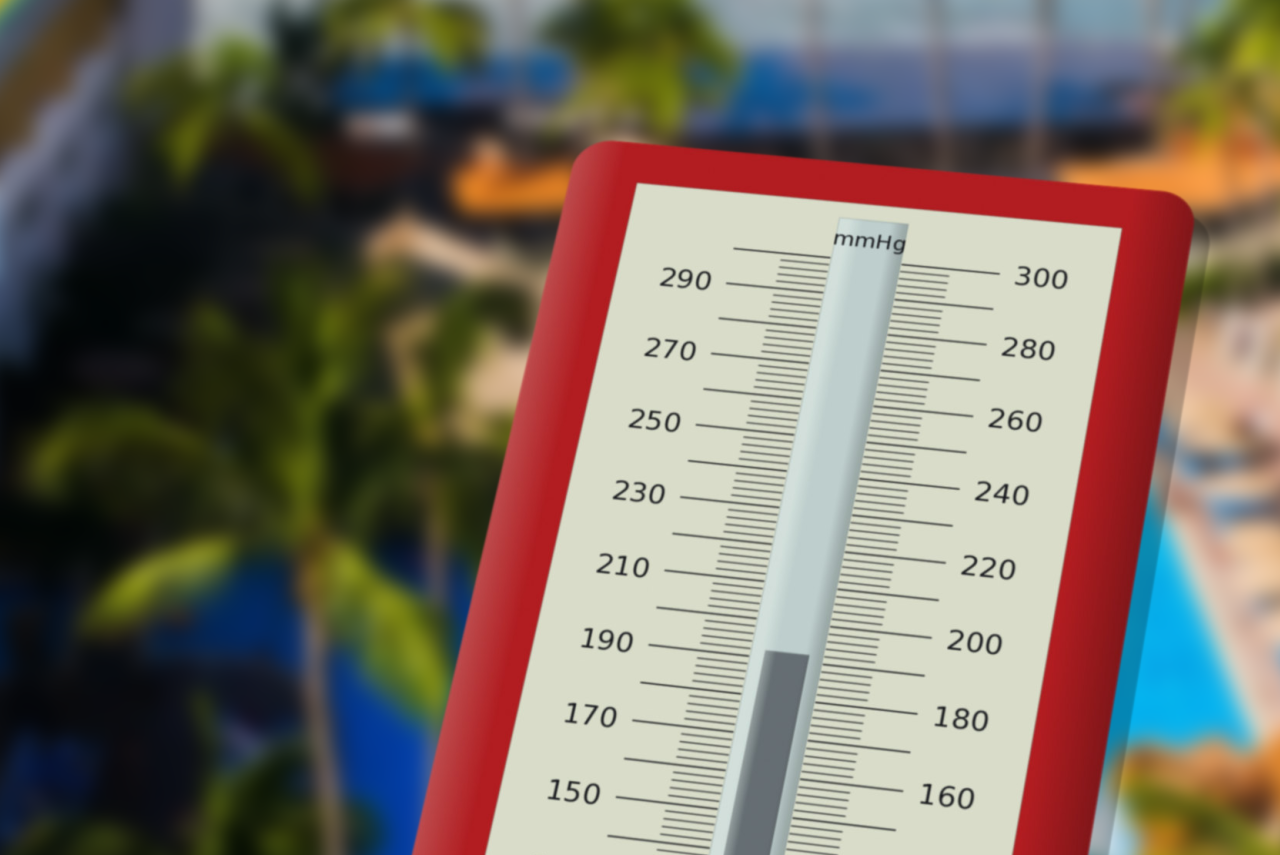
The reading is mmHg 192
